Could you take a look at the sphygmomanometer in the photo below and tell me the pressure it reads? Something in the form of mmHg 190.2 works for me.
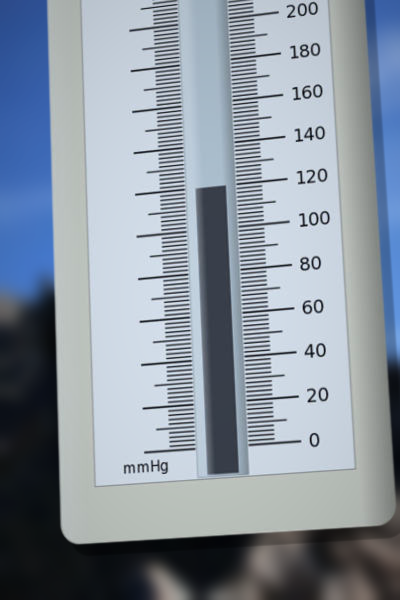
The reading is mmHg 120
